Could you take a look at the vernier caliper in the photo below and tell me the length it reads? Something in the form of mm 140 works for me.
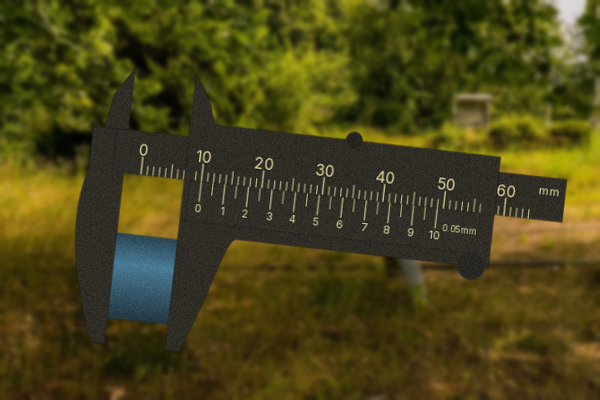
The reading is mm 10.0
